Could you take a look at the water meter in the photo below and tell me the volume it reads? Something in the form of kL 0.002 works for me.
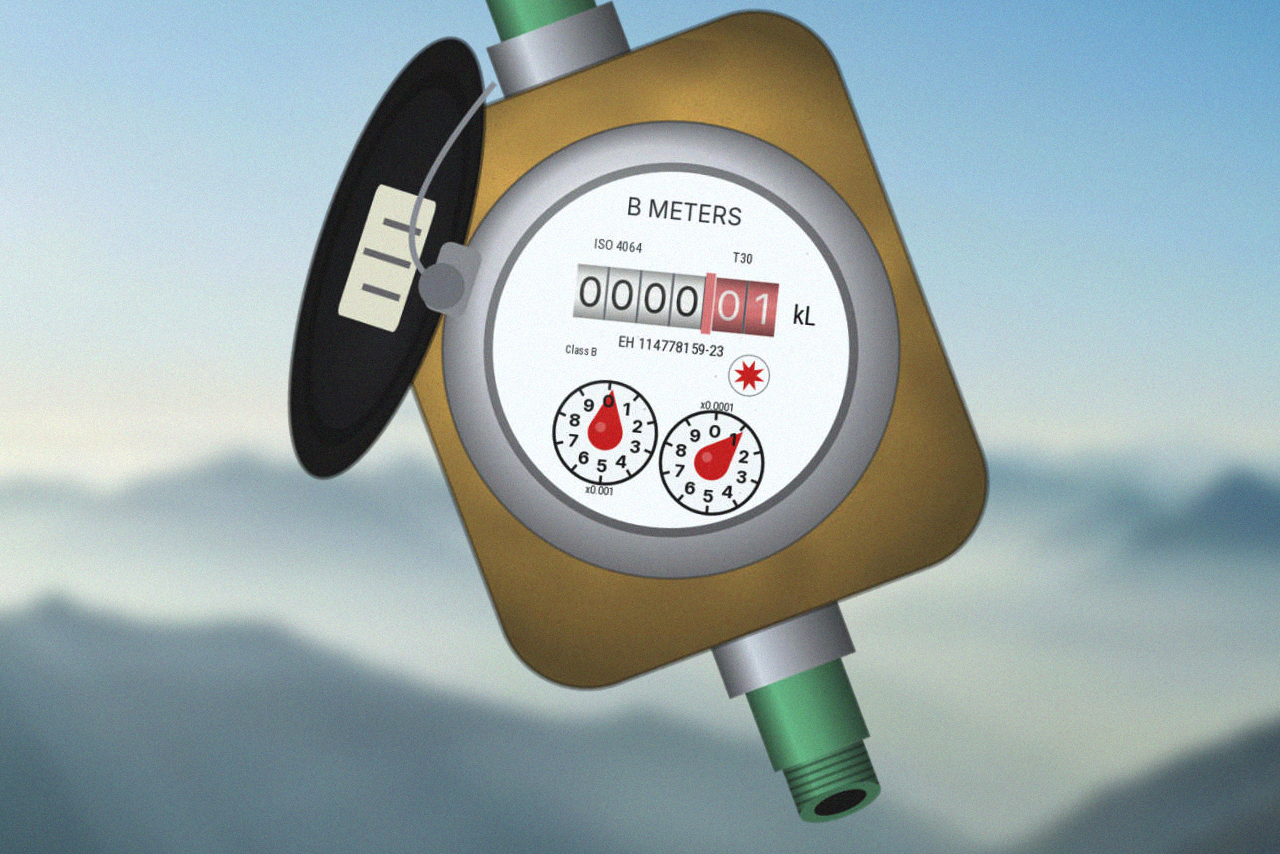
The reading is kL 0.0101
